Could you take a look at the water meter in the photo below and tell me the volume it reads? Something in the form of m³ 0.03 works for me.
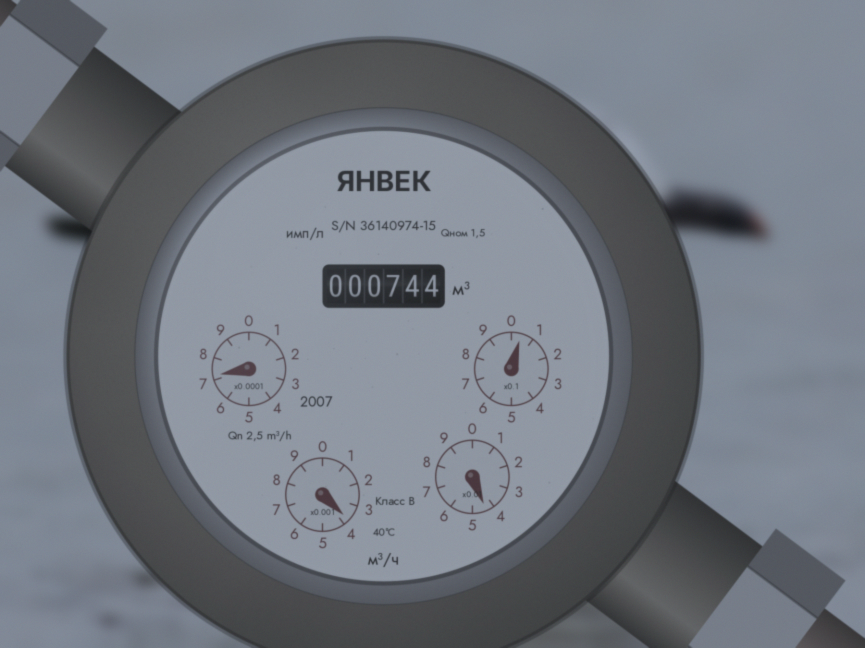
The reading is m³ 744.0437
